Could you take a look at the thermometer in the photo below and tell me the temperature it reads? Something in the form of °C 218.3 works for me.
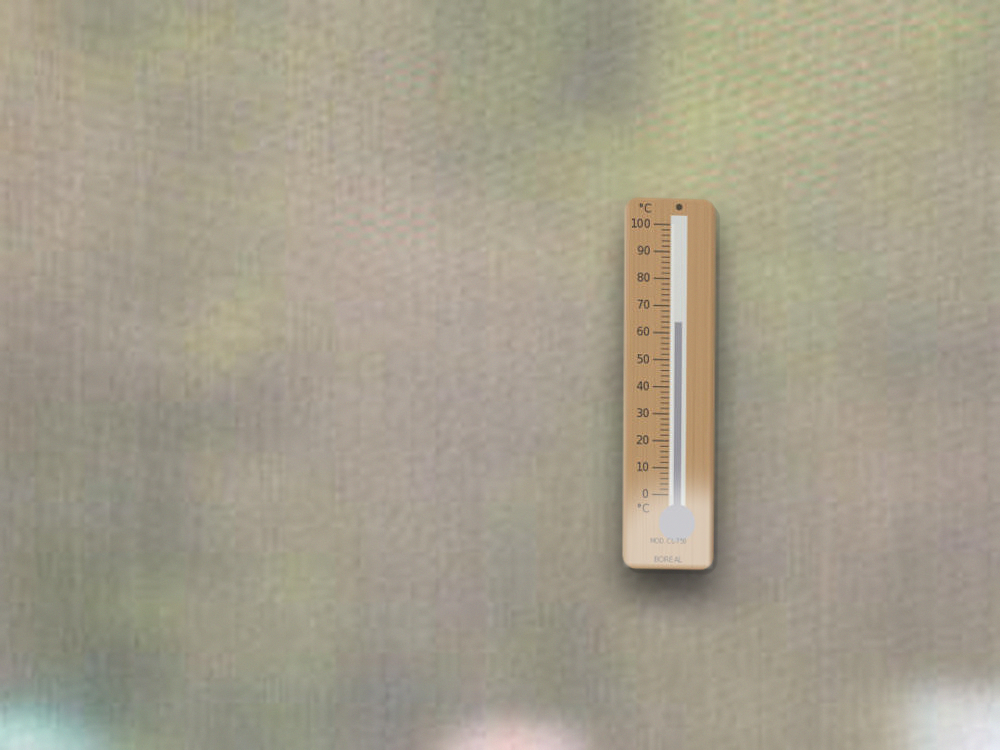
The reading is °C 64
